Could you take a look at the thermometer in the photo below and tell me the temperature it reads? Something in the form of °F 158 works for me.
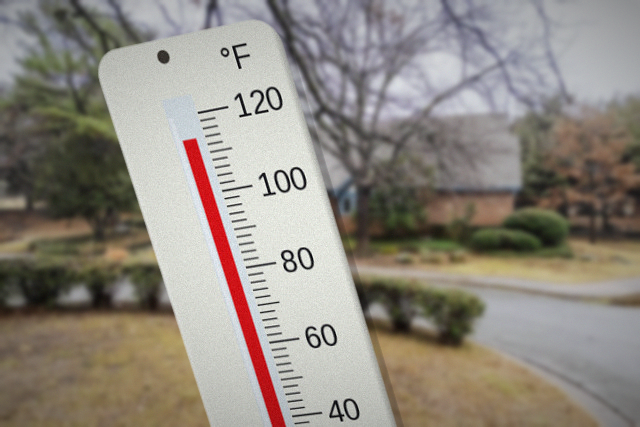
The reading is °F 114
